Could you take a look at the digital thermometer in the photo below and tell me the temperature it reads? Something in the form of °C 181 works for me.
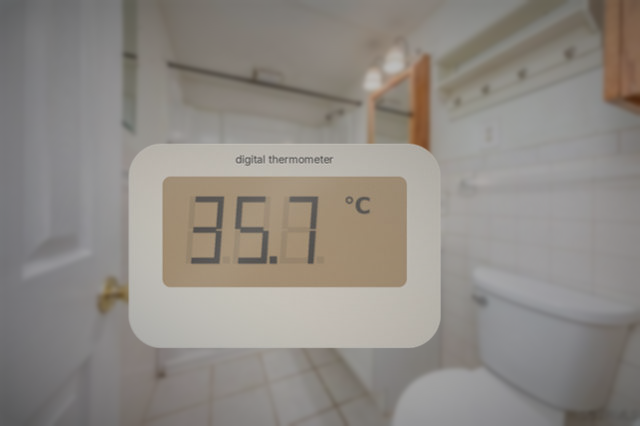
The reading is °C 35.7
